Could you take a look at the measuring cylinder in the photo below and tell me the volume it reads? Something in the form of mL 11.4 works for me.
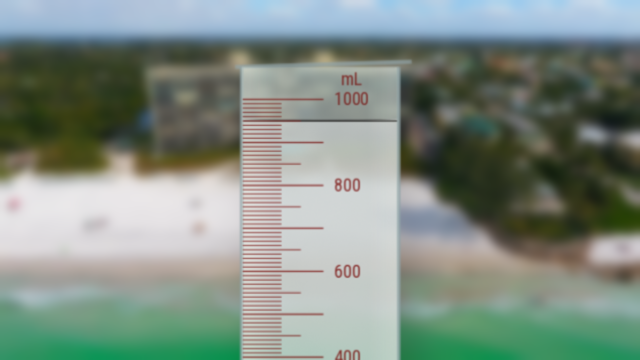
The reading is mL 950
